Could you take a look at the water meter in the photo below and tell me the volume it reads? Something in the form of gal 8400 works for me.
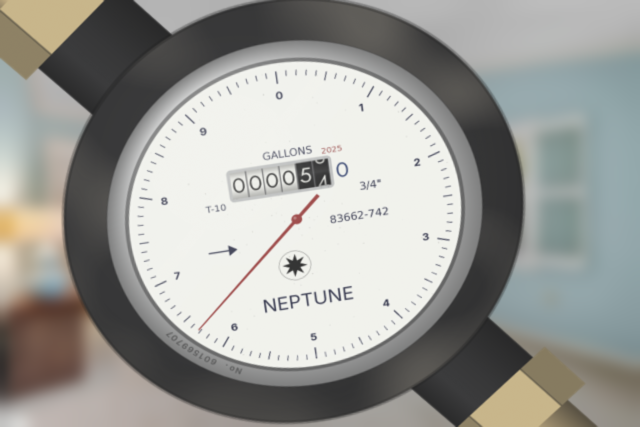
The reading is gal 536.3
